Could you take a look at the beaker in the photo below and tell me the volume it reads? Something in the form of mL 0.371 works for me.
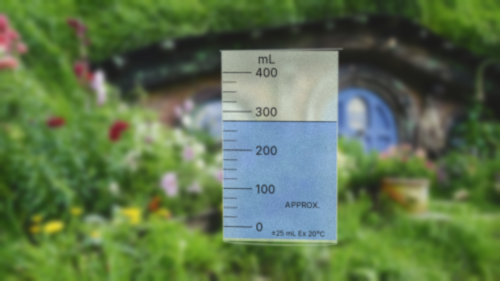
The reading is mL 275
